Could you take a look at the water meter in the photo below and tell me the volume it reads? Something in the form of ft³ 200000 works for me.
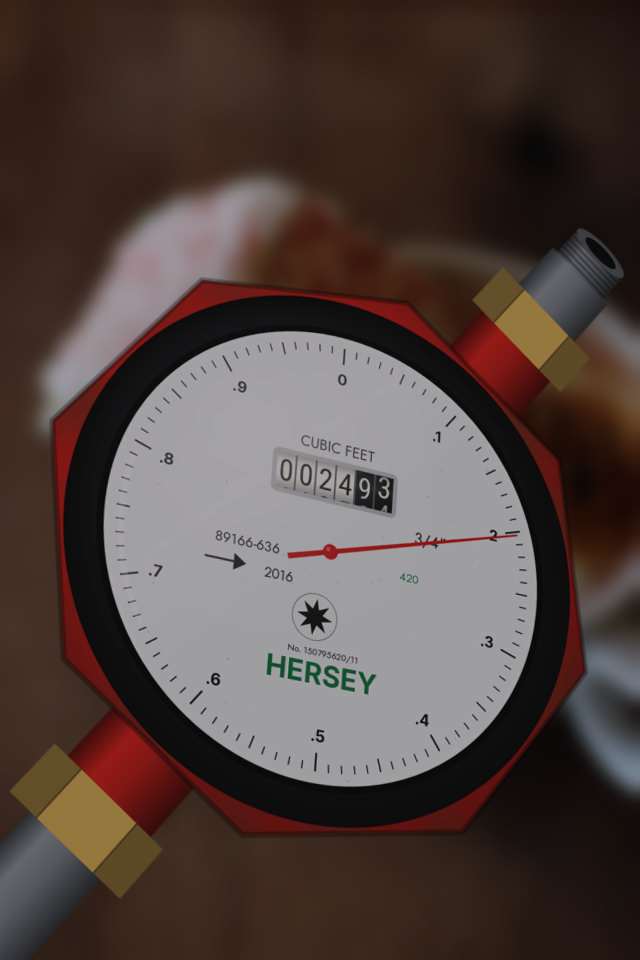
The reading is ft³ 2493.20
